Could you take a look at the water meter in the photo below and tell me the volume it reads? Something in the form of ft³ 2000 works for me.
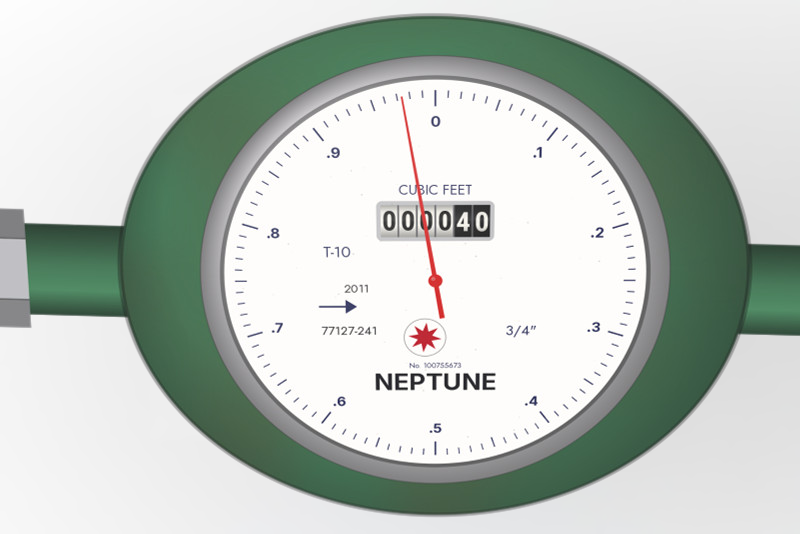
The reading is ft³ 39.97
